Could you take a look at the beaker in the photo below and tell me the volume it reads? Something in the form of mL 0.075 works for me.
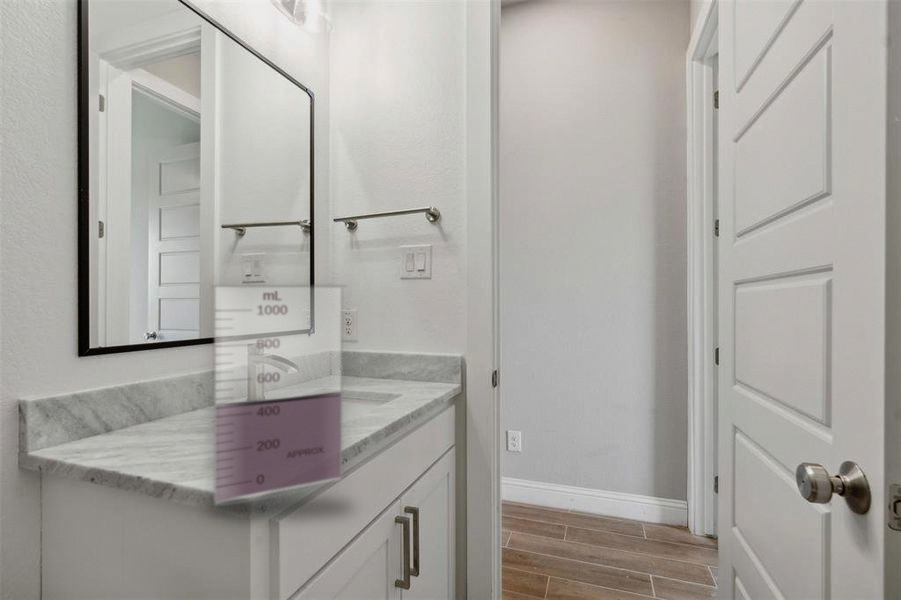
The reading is mL 450
